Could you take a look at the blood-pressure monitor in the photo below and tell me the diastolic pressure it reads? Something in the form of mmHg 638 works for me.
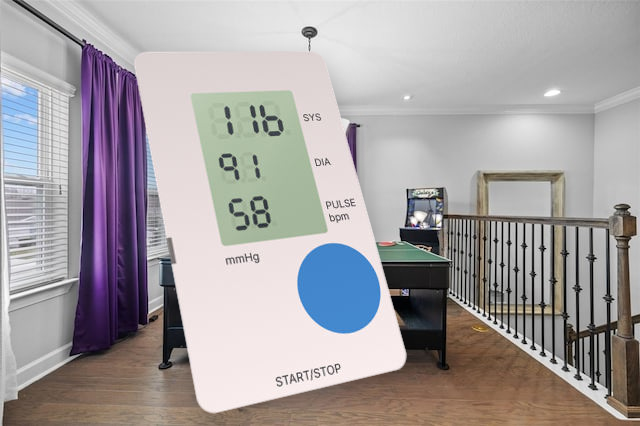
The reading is mmHg 91
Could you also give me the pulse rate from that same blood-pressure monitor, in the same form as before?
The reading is bpm 58
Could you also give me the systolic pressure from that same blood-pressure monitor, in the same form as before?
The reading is mmHg 116
